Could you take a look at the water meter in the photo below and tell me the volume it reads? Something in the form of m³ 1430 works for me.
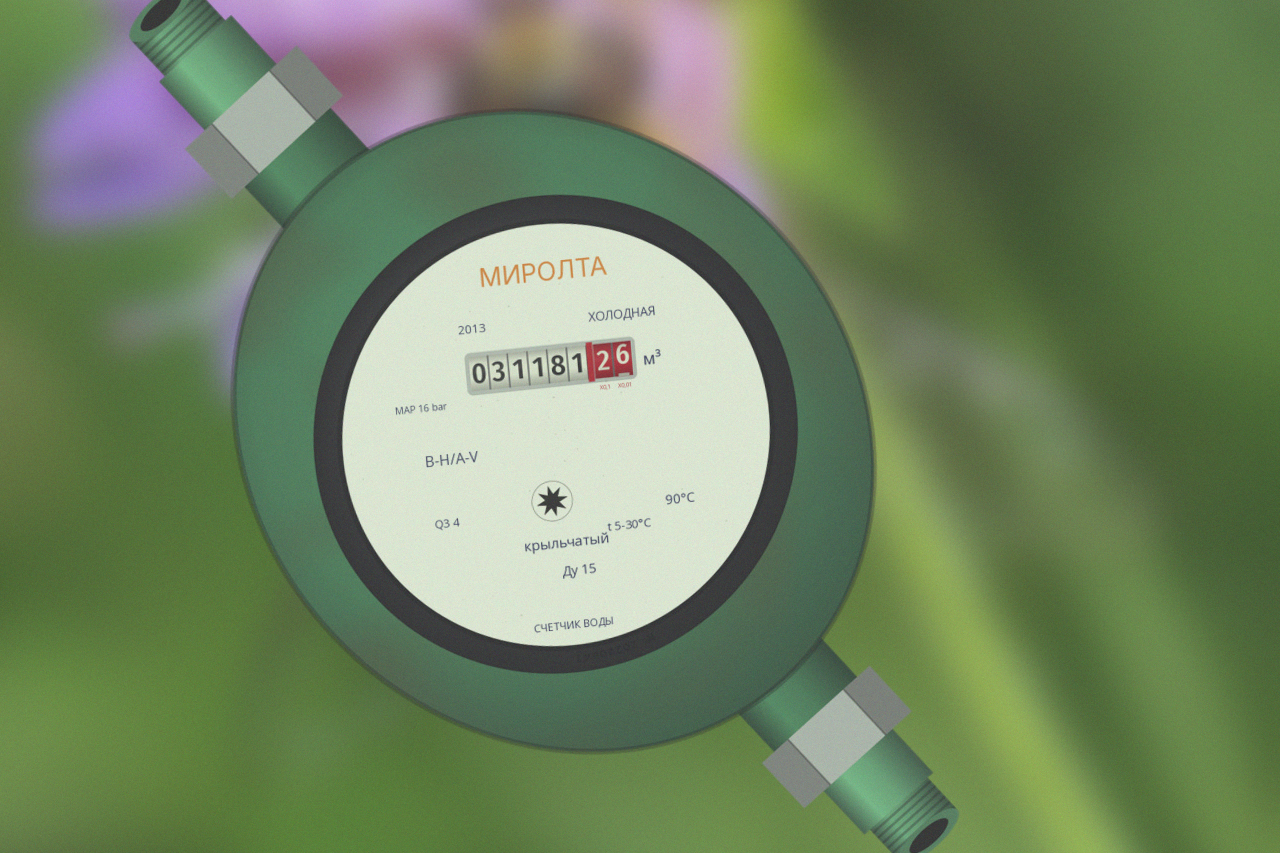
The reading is m³ 31181.26
